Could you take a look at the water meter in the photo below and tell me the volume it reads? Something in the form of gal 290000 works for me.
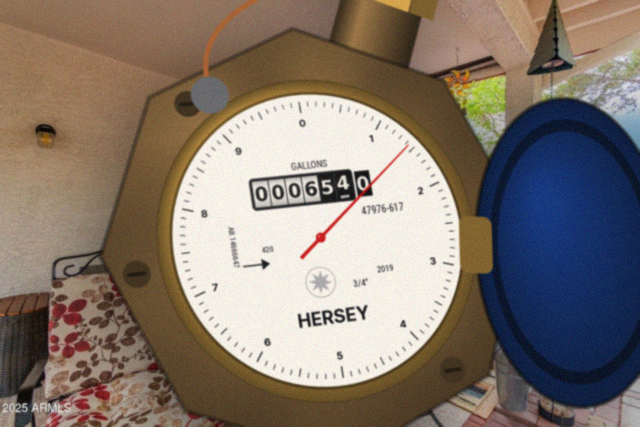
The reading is gal 6541.4
